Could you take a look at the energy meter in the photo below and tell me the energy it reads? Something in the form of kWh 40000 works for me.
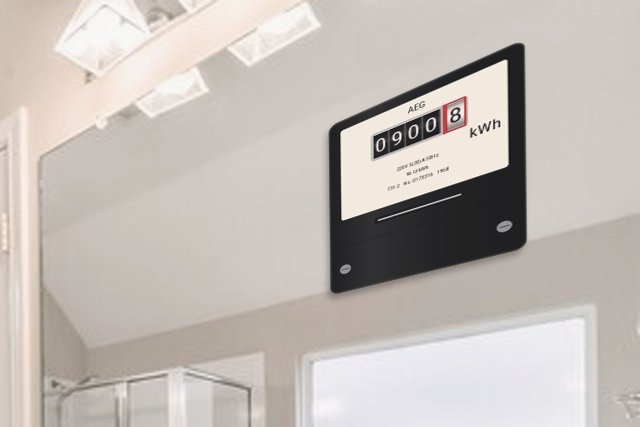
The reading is kWh 900.8
